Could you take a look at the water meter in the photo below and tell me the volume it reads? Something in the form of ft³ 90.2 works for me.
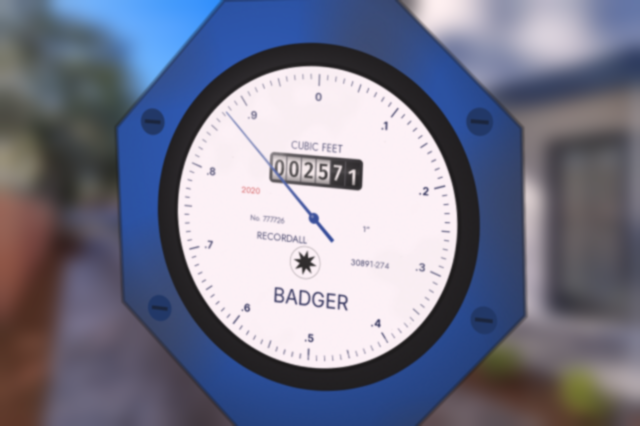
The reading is ft³ 2570.87
